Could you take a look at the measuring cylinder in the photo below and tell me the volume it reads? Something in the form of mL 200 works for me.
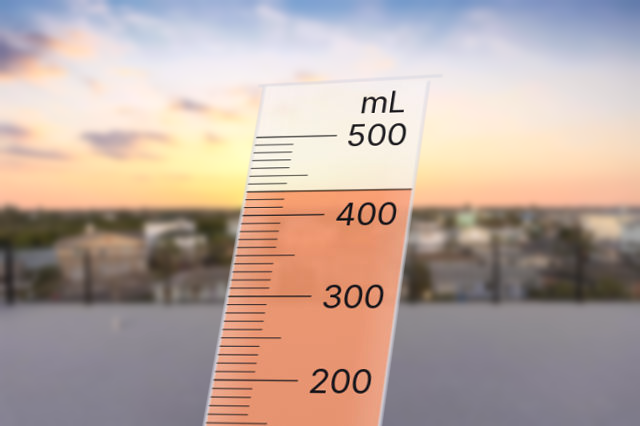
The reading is mL 430
